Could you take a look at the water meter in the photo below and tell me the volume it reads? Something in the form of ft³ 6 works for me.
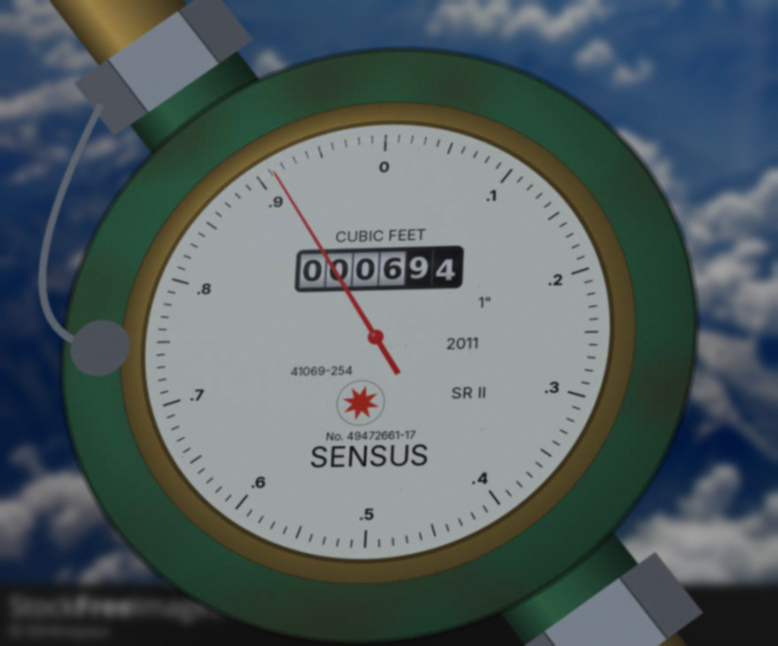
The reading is ft³ 693.91
